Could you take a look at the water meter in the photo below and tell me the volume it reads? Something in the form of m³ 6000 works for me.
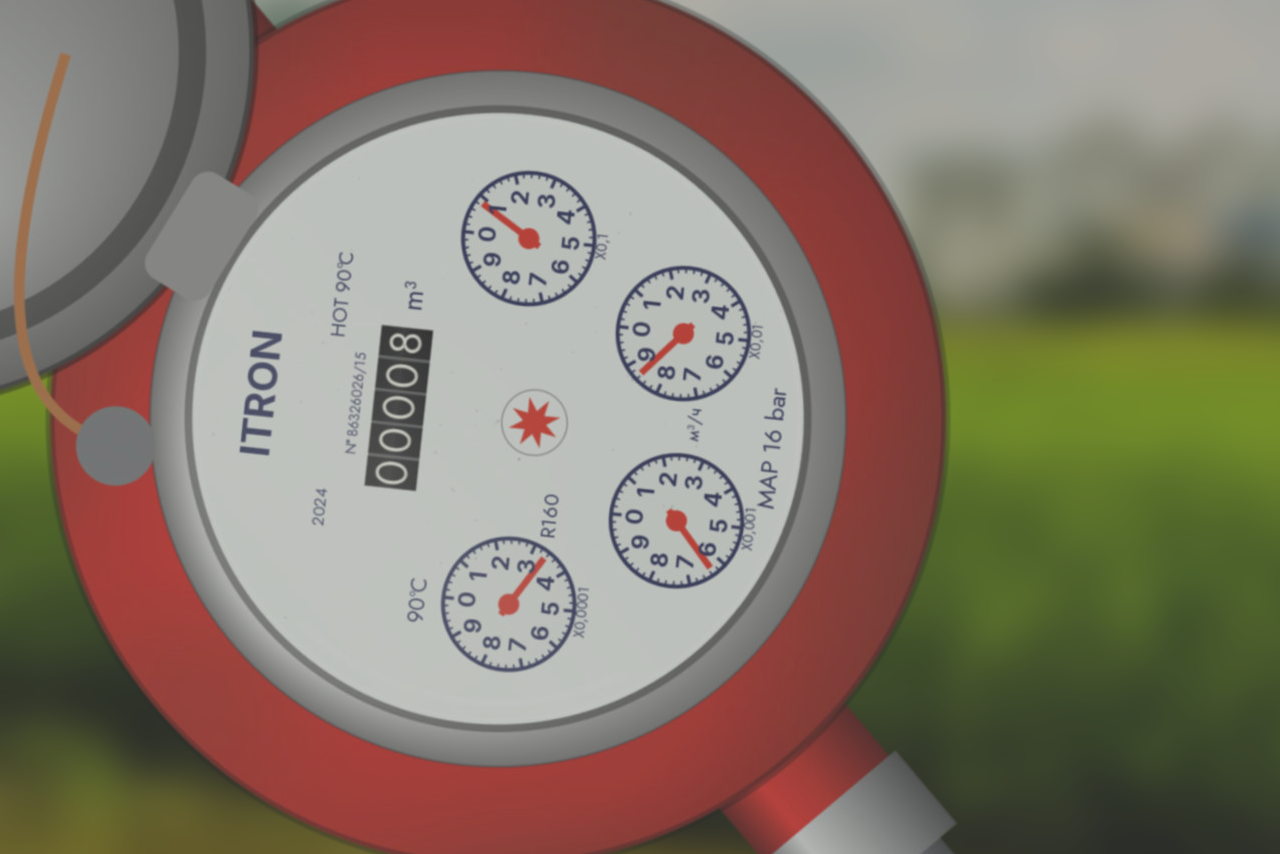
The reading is m³ 8.0863
